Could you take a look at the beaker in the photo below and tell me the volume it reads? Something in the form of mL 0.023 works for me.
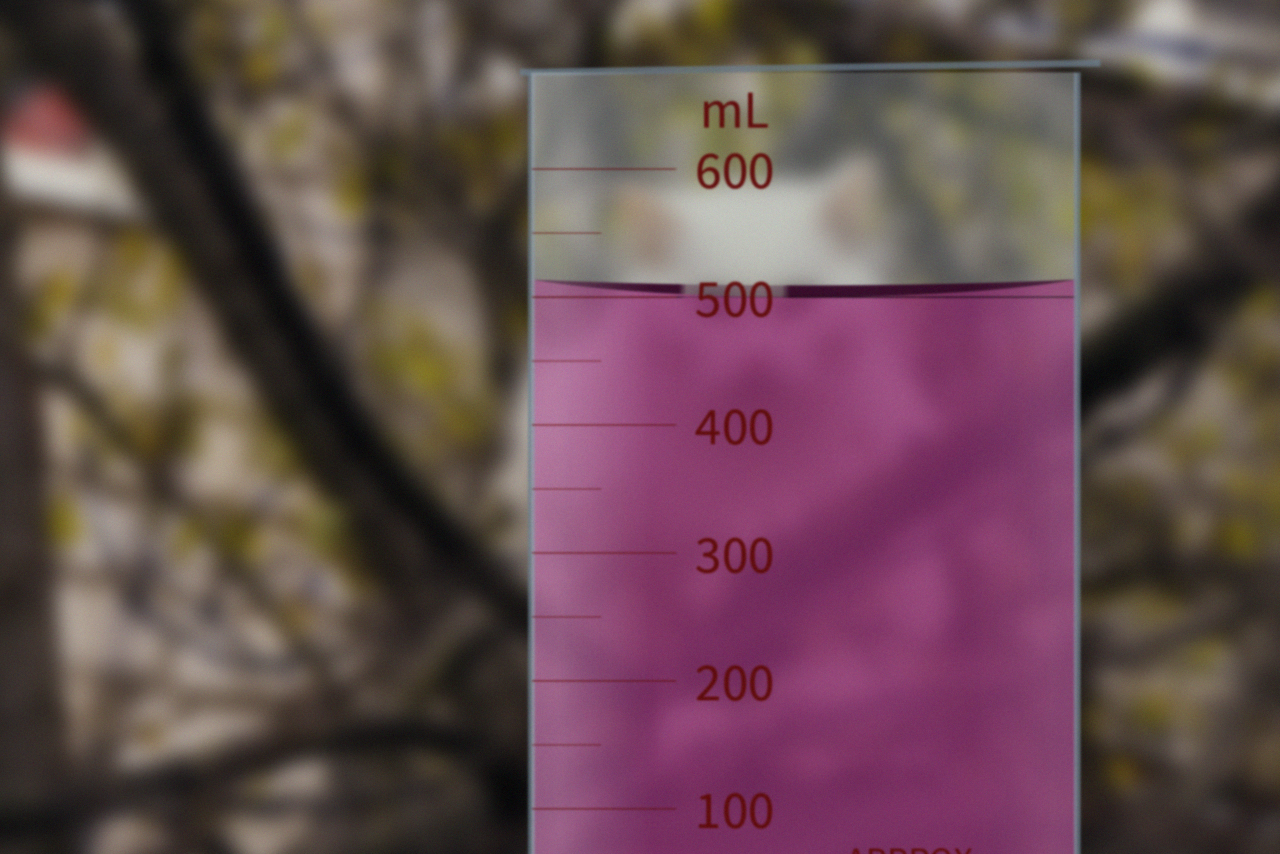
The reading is mL 500
